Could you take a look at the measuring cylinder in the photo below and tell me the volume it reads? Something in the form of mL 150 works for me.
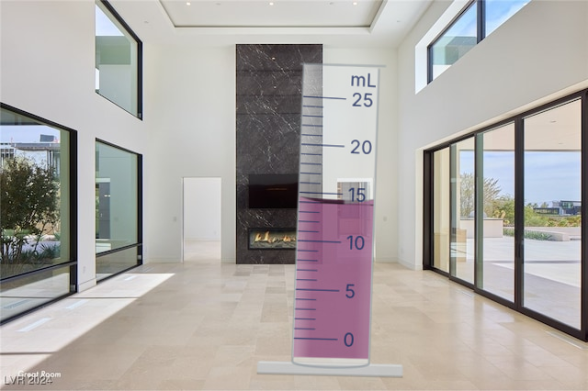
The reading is mL 14
